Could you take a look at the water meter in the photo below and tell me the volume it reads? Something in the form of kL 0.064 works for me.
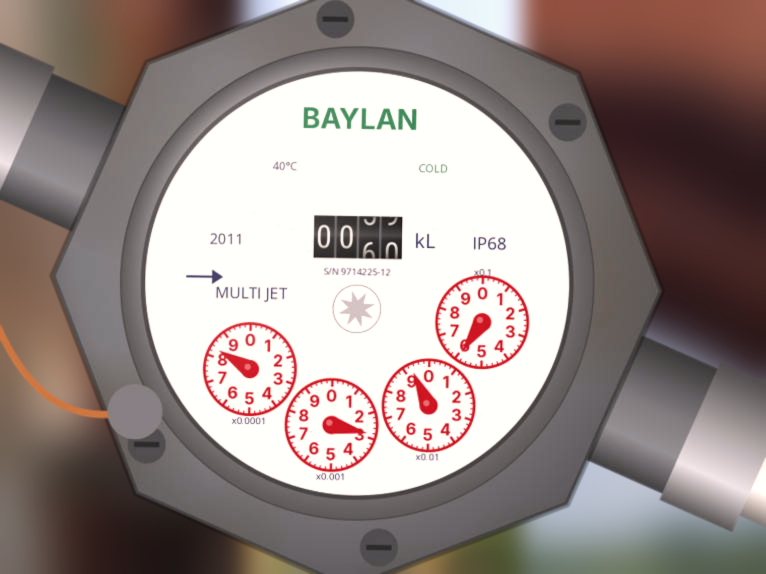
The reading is kL 59.5928
